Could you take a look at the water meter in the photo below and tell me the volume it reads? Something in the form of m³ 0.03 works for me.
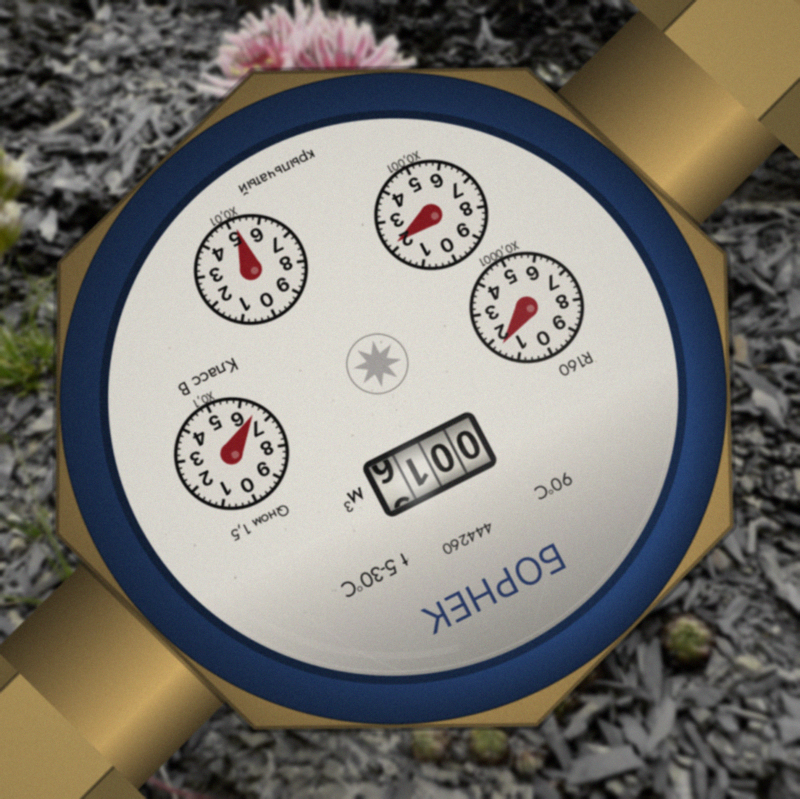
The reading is m³ 15.6521
